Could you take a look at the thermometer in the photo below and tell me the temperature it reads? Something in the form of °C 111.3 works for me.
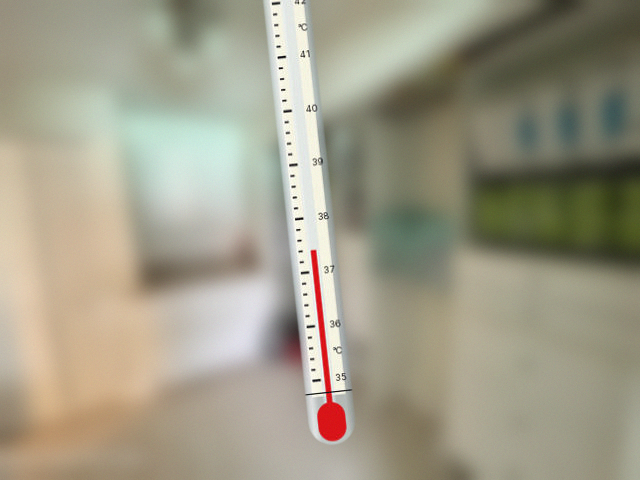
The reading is °C 37.4
